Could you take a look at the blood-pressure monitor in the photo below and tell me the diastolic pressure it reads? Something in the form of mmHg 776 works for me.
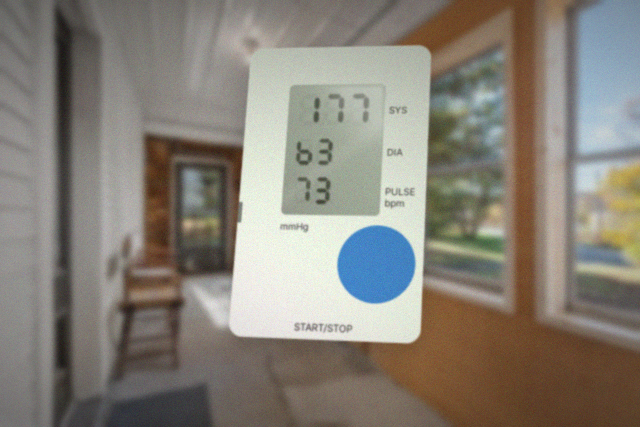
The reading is mmHg 63
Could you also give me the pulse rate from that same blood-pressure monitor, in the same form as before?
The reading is bpm 73
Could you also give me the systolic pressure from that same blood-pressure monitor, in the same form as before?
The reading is mmHg 177
